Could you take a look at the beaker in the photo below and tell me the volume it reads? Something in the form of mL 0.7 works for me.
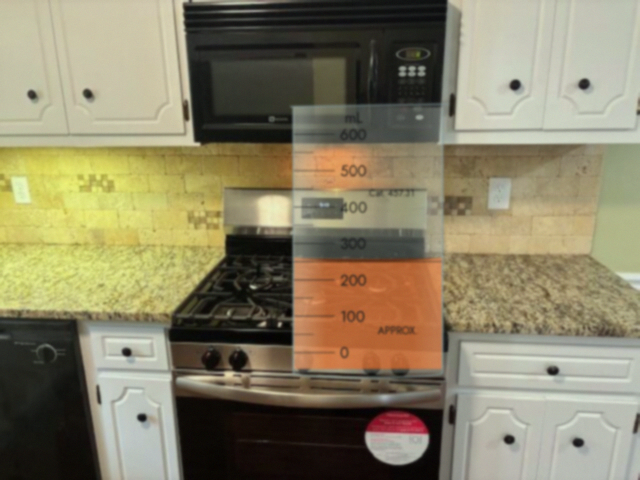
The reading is mL 250
